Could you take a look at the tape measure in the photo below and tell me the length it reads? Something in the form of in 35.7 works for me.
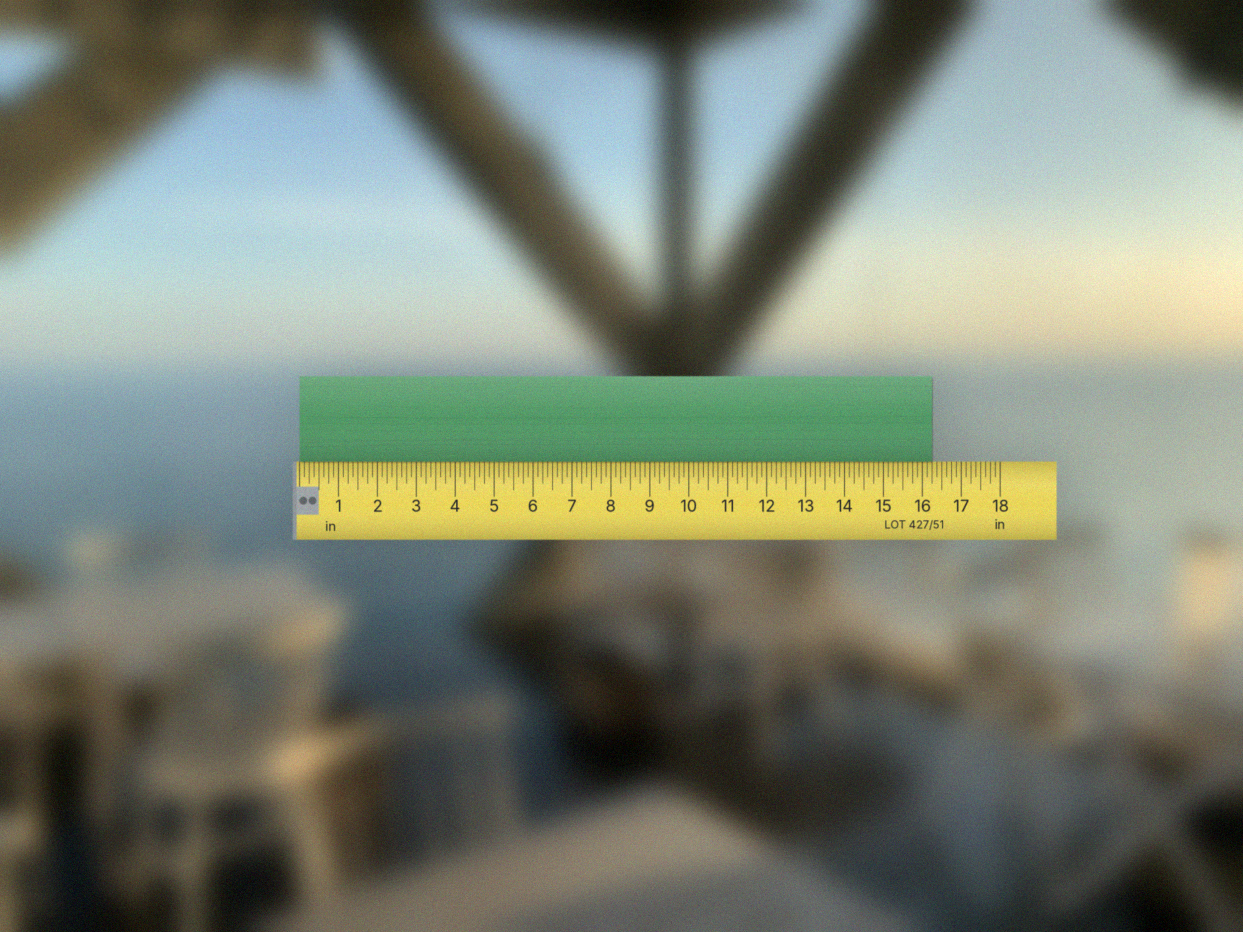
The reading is in 16.25
